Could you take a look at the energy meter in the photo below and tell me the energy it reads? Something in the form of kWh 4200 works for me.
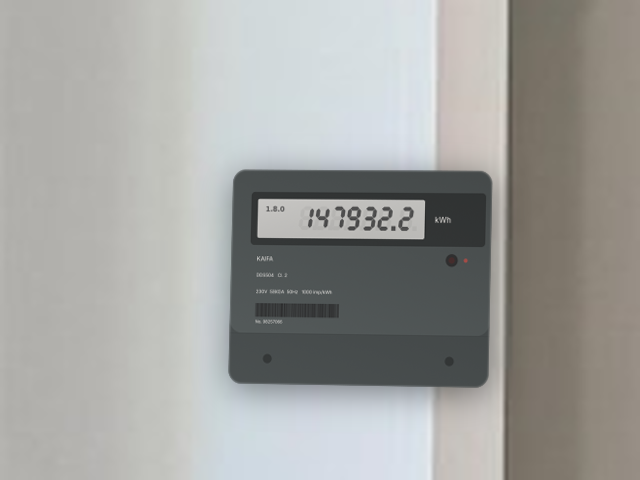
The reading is kWh 147932.2
